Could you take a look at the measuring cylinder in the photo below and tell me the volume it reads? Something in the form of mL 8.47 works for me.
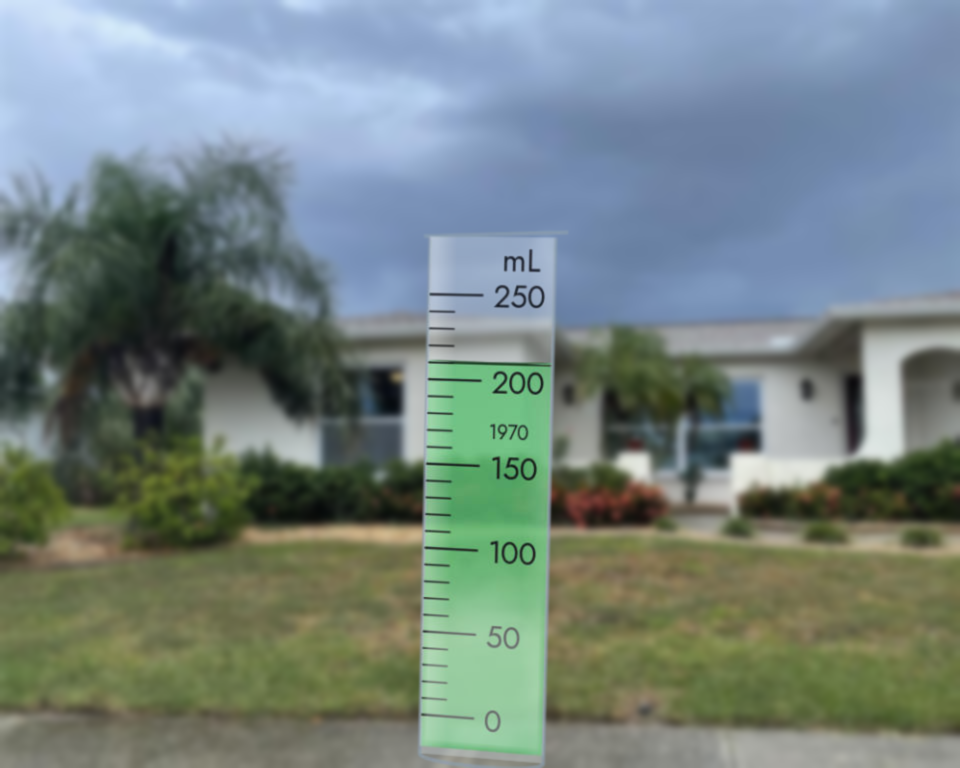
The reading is mL 210
